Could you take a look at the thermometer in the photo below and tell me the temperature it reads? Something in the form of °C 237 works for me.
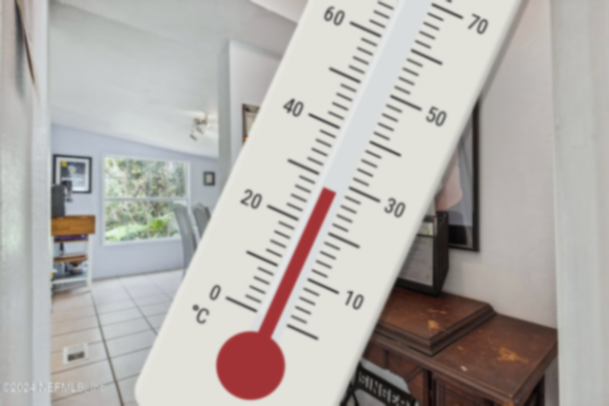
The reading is °C 28
